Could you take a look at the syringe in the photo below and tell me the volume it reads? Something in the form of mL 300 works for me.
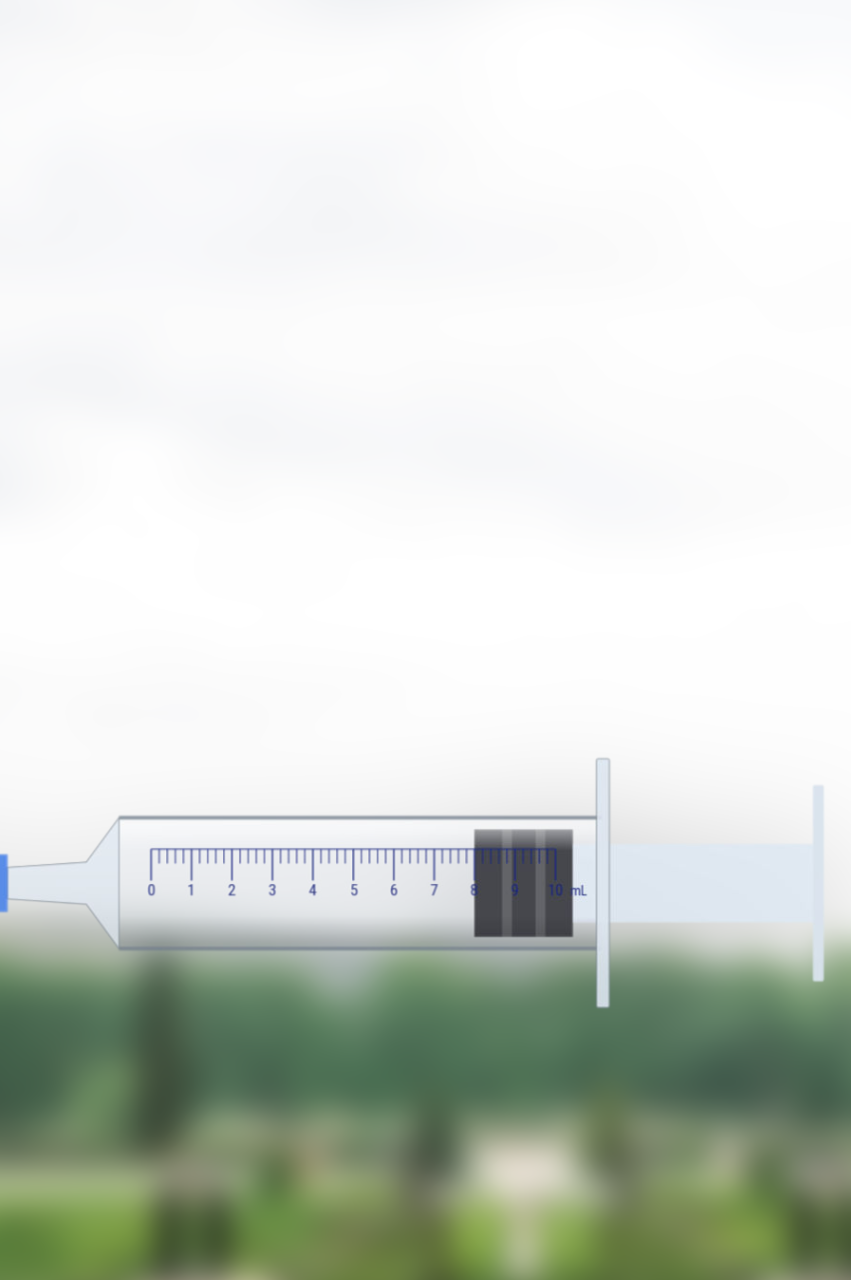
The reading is mL 8
